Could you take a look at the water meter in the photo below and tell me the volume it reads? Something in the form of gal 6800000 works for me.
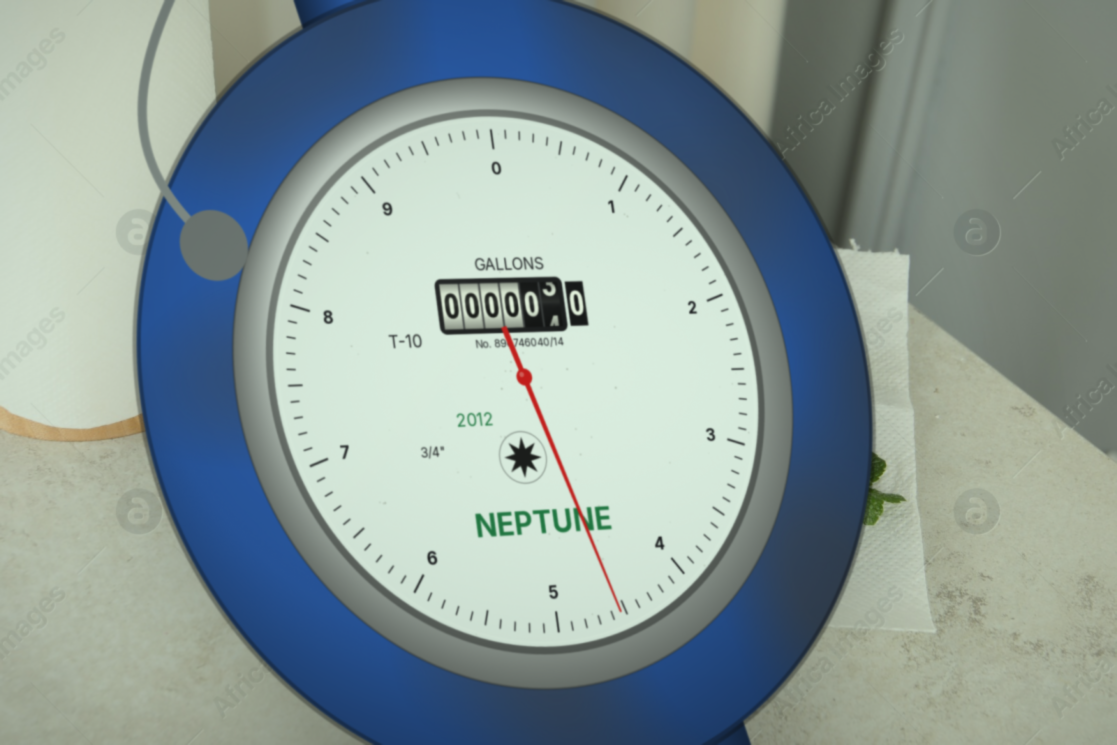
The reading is gal 34.5
